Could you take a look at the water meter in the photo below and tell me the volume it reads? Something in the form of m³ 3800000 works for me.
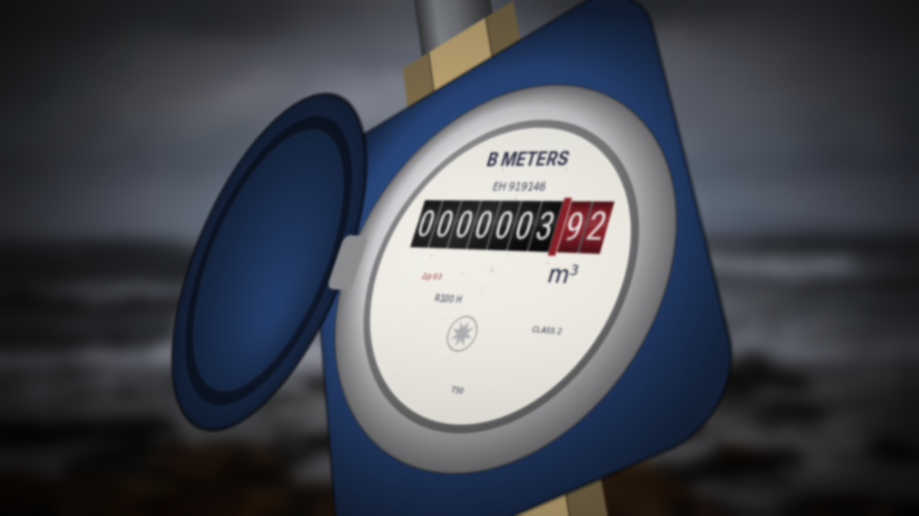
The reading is m³ 3.92
